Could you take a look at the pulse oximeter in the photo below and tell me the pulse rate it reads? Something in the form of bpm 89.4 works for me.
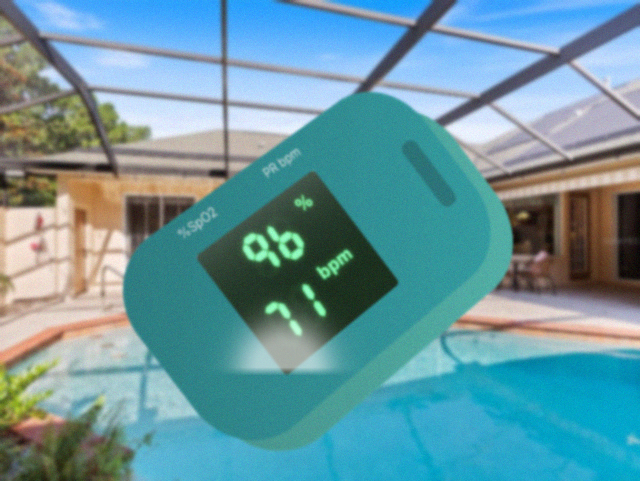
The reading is bpm 71
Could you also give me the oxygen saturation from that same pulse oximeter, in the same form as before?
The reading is % 96
